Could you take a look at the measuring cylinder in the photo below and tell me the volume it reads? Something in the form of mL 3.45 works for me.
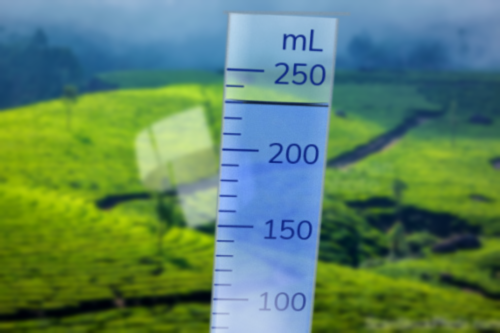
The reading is mL 230
